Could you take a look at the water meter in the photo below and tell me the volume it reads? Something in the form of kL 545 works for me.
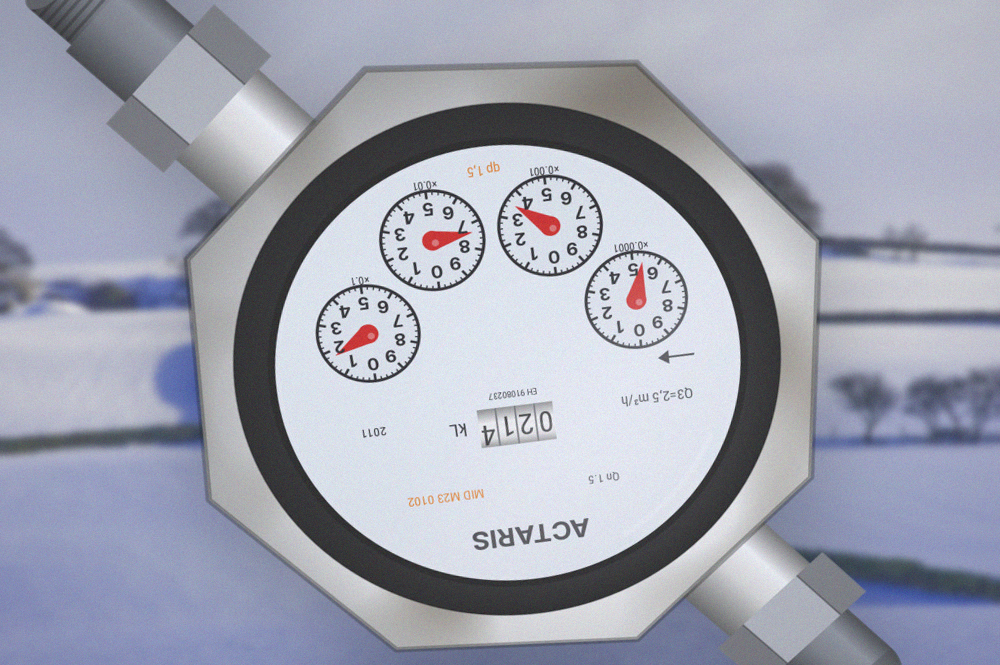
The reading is kL 214.1735
